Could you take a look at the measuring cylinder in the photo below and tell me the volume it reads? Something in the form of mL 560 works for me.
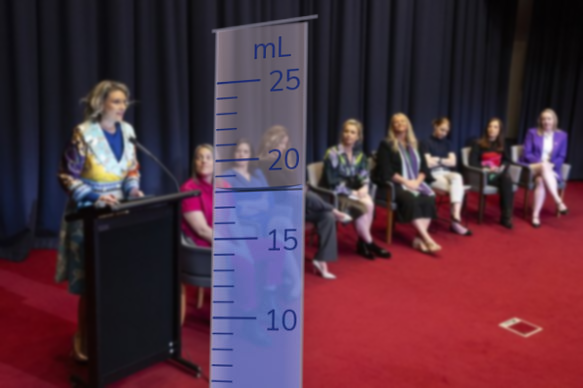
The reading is mL 18
